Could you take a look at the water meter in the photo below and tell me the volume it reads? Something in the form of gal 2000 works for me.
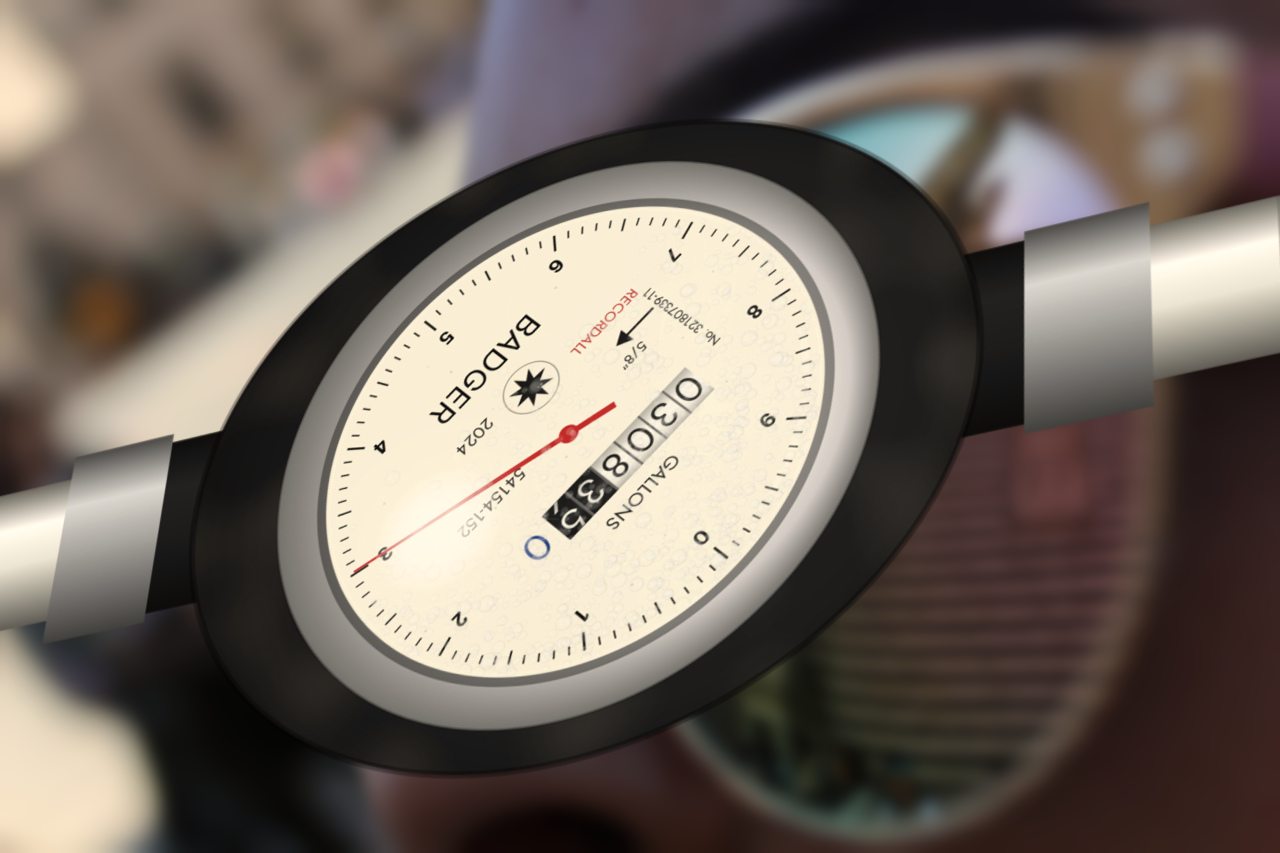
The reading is gal 308353.0
